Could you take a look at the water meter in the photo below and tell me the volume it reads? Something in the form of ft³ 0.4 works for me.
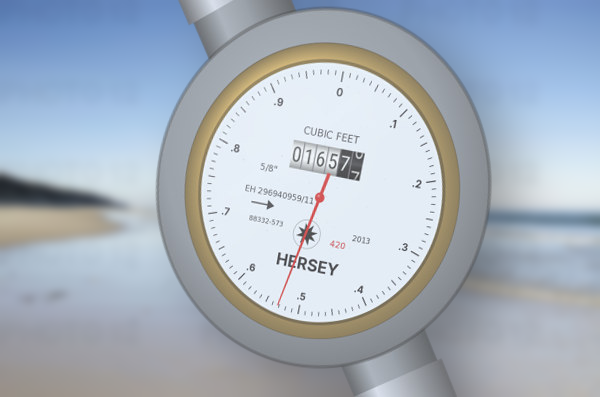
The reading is ft³ 16576.53
